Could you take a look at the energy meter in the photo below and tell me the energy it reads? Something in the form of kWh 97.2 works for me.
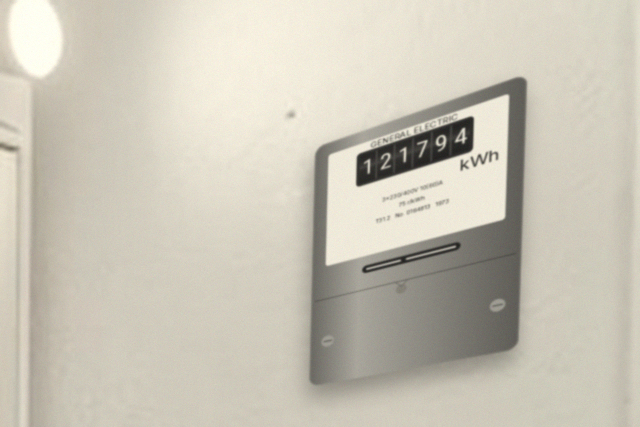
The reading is kWh 121794
